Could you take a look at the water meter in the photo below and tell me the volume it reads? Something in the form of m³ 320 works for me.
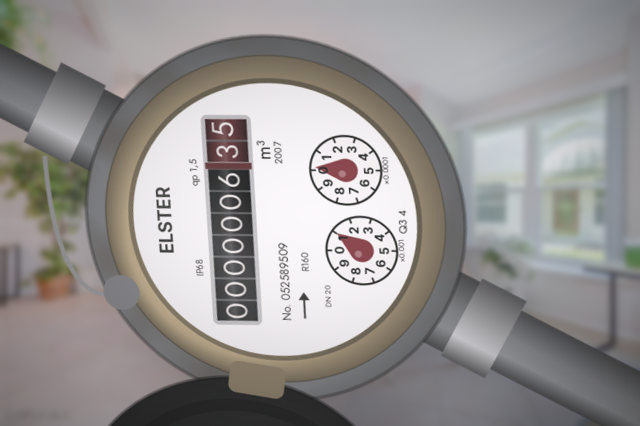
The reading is m³ 6.3510
